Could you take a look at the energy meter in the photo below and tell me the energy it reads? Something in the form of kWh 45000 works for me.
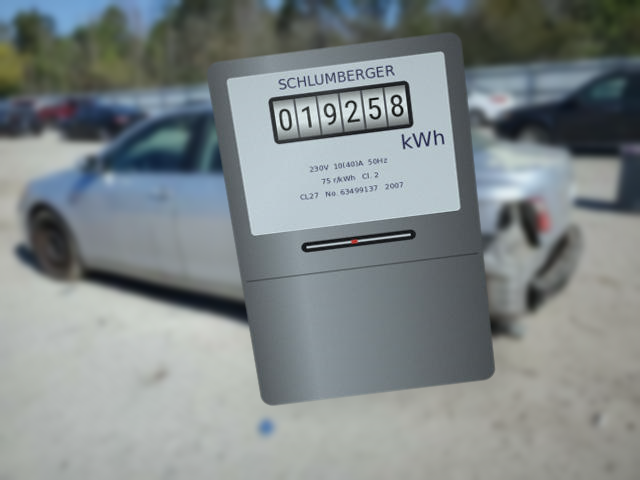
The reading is kWh 19258
